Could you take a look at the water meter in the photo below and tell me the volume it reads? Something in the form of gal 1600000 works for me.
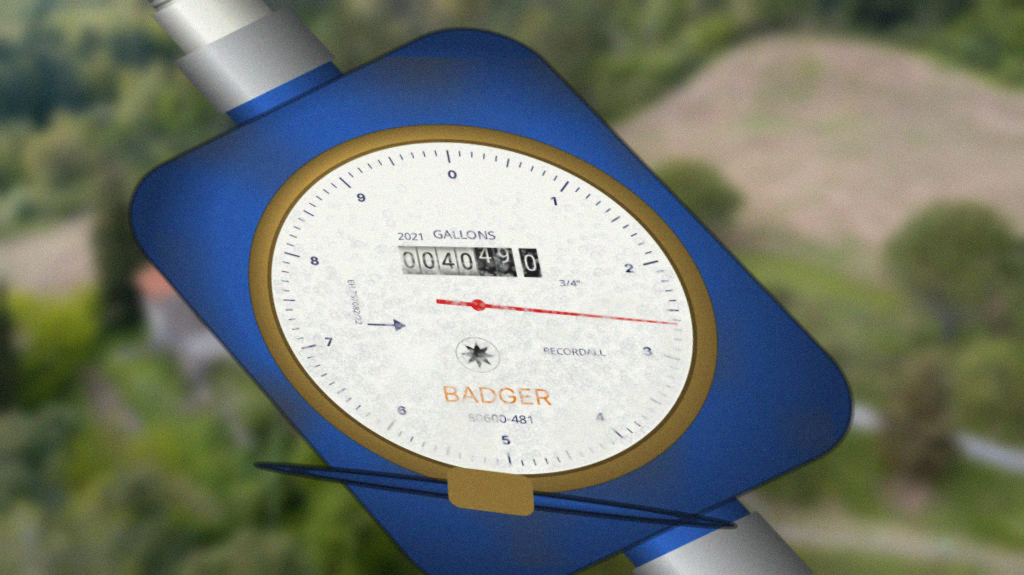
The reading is gal 40492.6
